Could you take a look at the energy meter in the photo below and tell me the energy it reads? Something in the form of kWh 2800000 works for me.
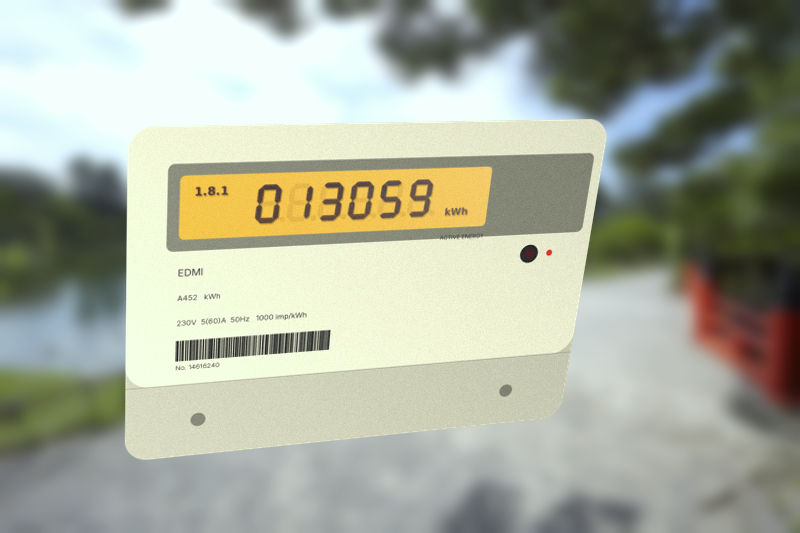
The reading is kWh 13059
